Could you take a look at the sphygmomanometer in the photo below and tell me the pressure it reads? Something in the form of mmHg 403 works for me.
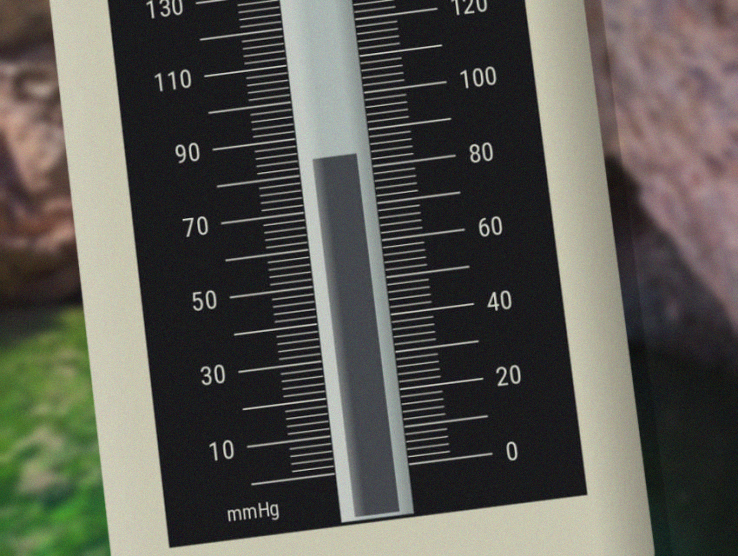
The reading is mmHg 84
